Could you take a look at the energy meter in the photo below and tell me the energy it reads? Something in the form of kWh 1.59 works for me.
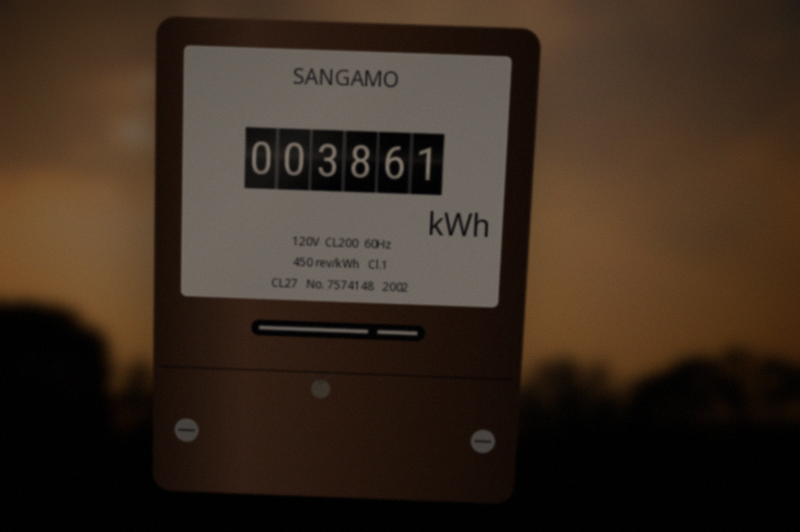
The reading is kWh 3861
